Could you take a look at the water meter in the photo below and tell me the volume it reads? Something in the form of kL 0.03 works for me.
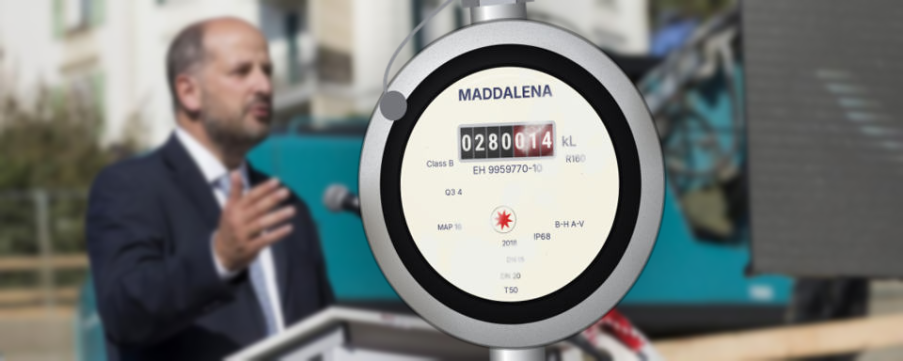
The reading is kL 280.014
